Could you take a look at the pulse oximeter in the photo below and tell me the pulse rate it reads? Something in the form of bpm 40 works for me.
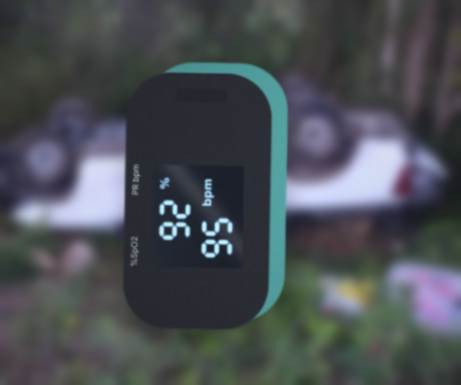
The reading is bpm 95
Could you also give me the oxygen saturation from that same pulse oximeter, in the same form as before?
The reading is % 92
